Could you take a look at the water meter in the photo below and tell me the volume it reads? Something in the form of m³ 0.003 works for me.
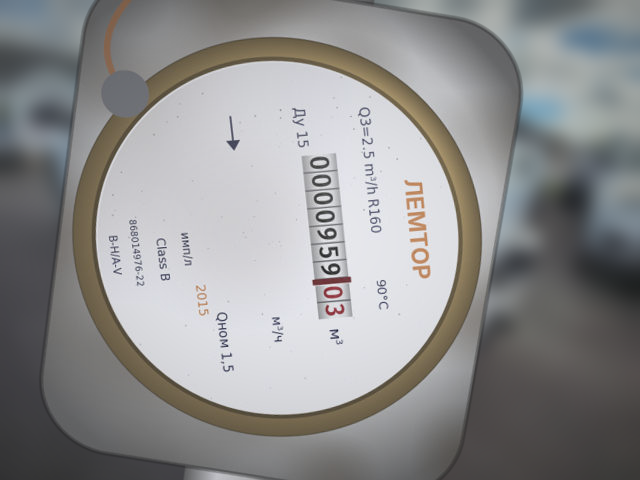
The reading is m³ 959.03
